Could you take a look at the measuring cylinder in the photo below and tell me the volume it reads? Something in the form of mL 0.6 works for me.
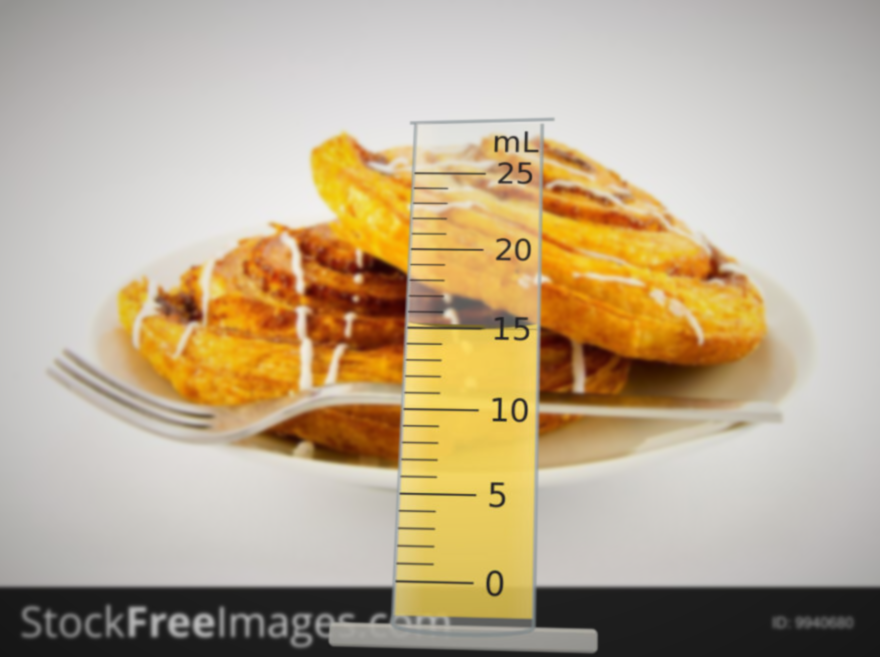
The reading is mL 15
